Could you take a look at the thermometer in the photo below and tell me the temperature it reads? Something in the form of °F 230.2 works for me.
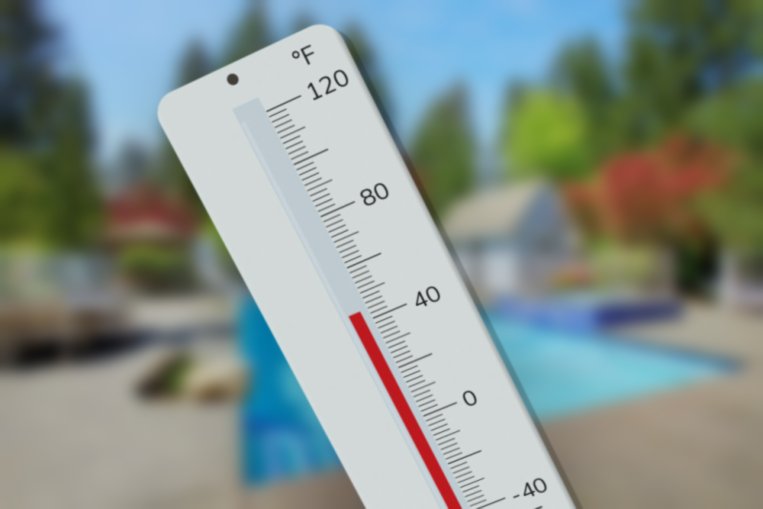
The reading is °F 44
